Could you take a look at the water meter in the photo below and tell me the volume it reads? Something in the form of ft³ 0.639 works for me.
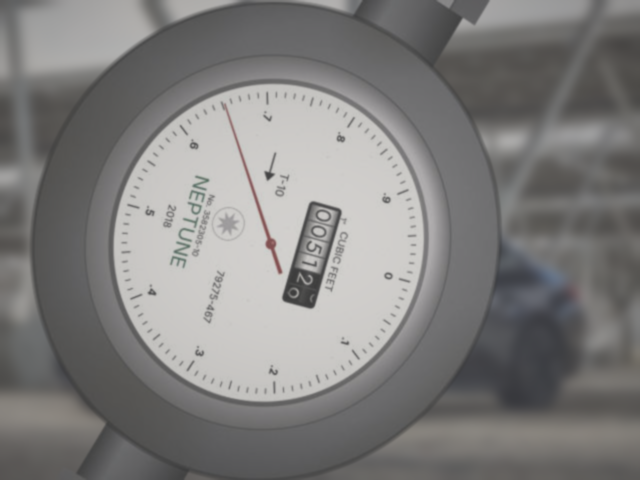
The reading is ft³ 5128.65
